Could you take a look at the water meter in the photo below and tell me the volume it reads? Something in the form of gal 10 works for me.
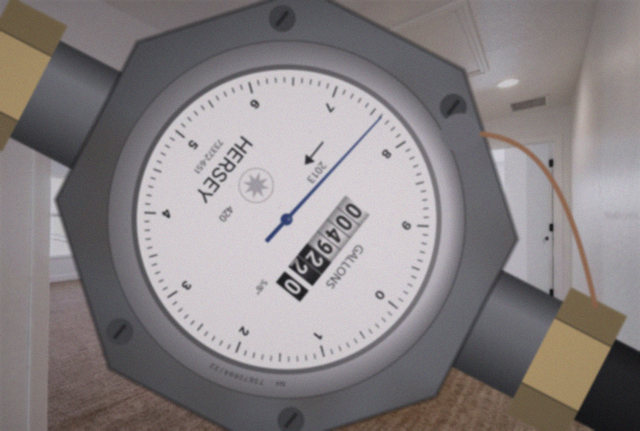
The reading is gal 49217.6
